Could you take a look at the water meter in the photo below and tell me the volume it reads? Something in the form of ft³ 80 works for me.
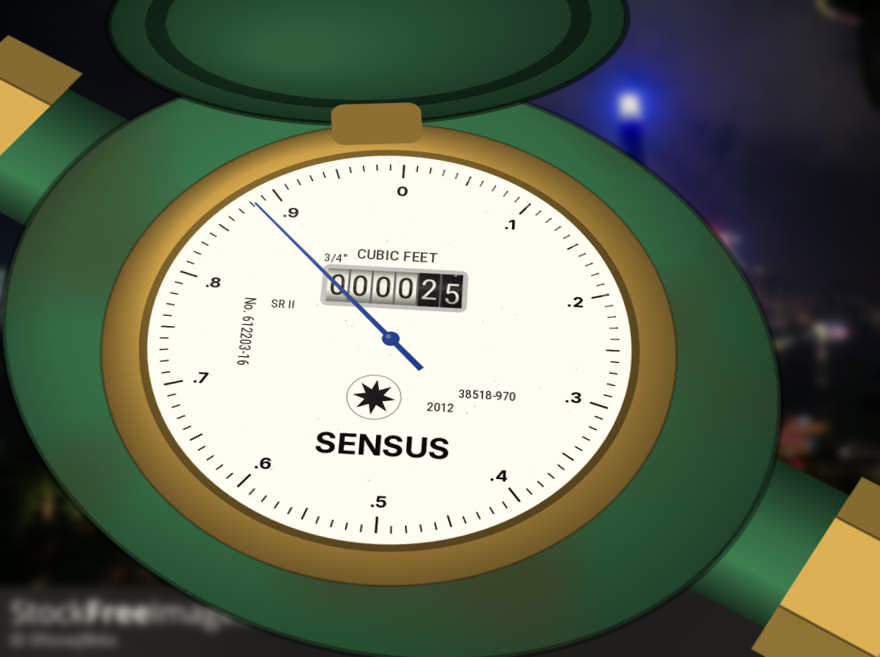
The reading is ft³ 24.88
